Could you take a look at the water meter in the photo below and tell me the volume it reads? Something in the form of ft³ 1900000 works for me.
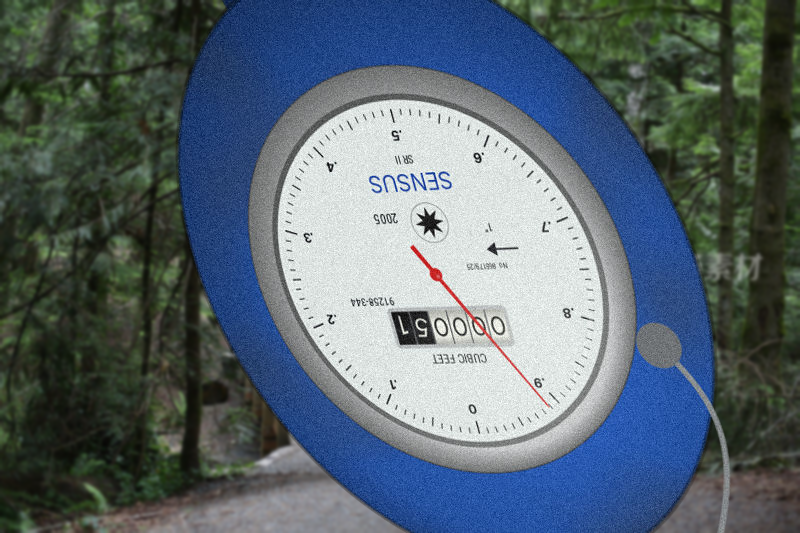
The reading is ft³ 50.91
